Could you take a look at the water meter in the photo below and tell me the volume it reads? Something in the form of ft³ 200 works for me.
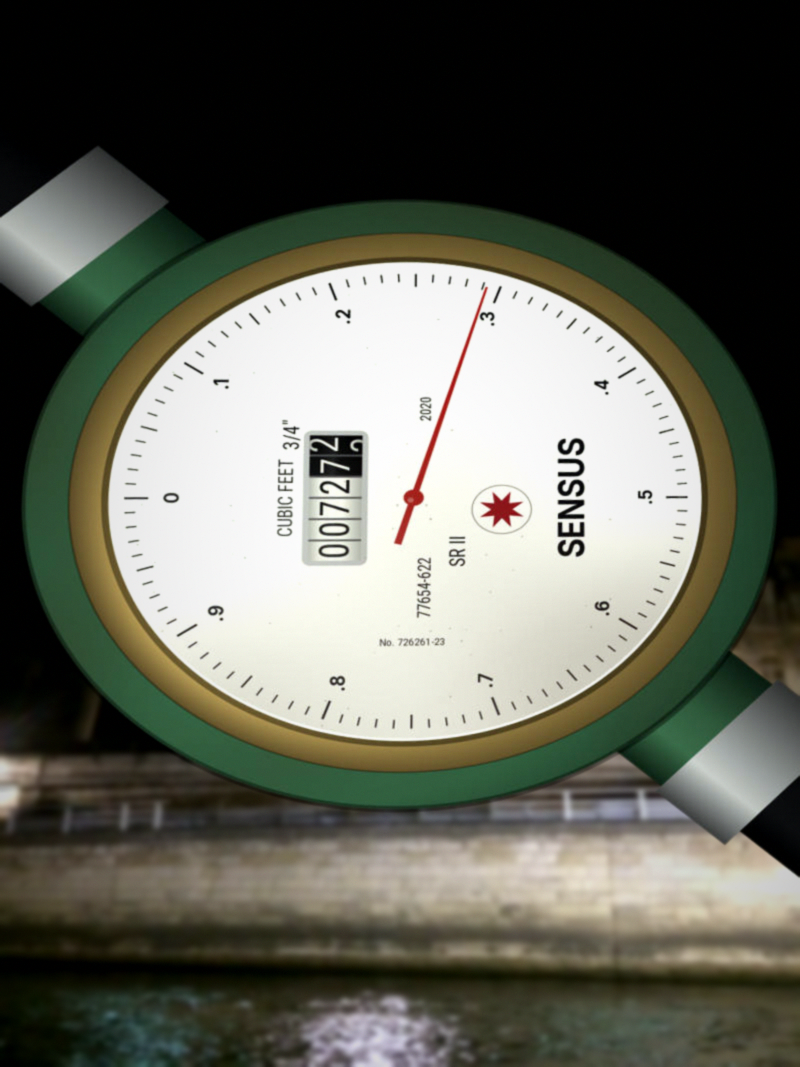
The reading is ft³ 7272.29
